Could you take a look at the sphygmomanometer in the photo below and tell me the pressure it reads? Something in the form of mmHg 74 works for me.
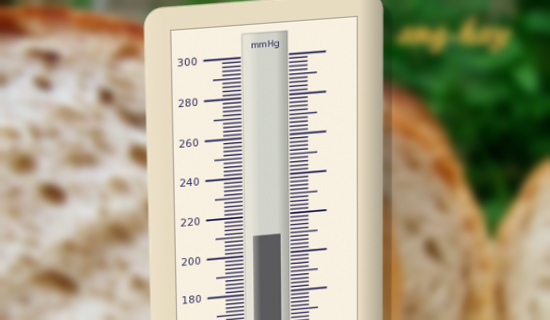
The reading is mmHg 210
